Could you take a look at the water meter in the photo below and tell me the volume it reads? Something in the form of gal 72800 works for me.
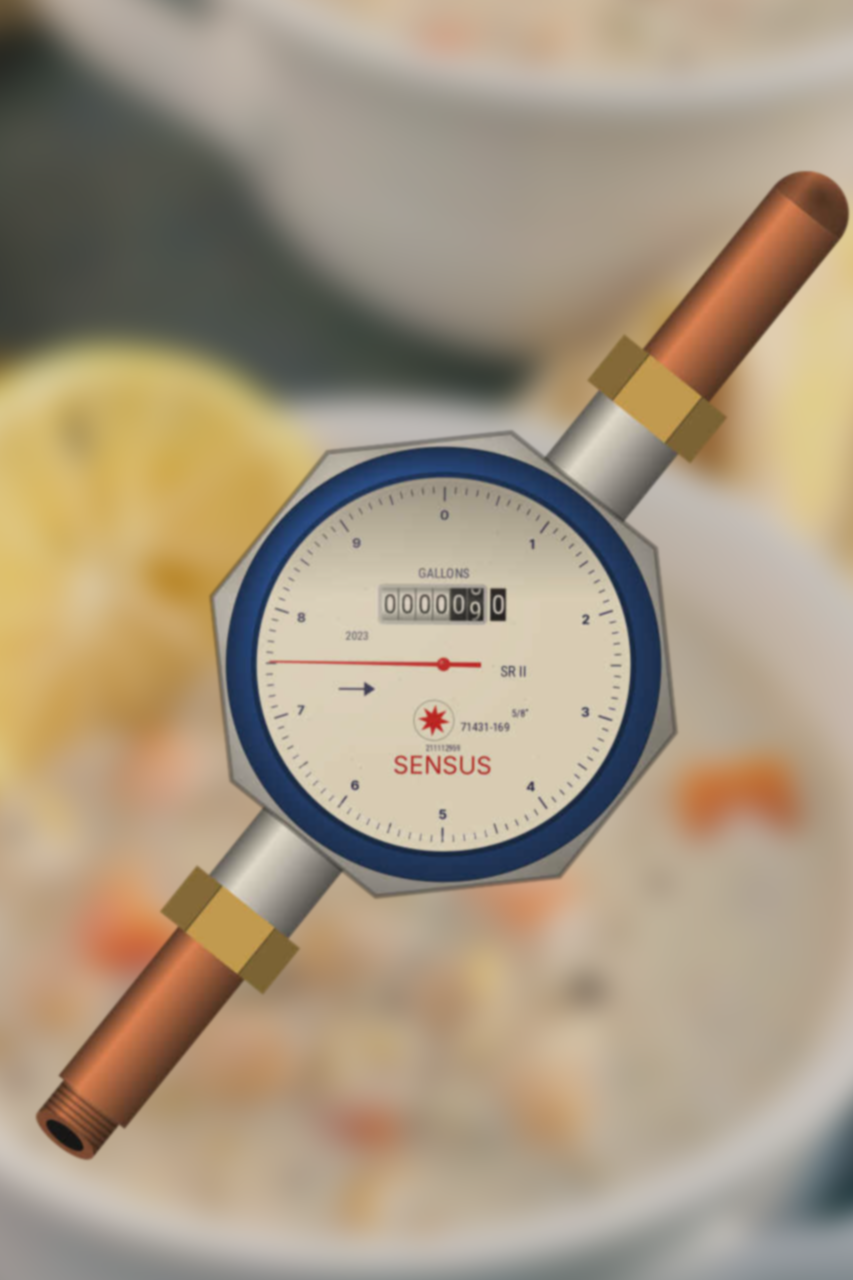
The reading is gal 87.5
